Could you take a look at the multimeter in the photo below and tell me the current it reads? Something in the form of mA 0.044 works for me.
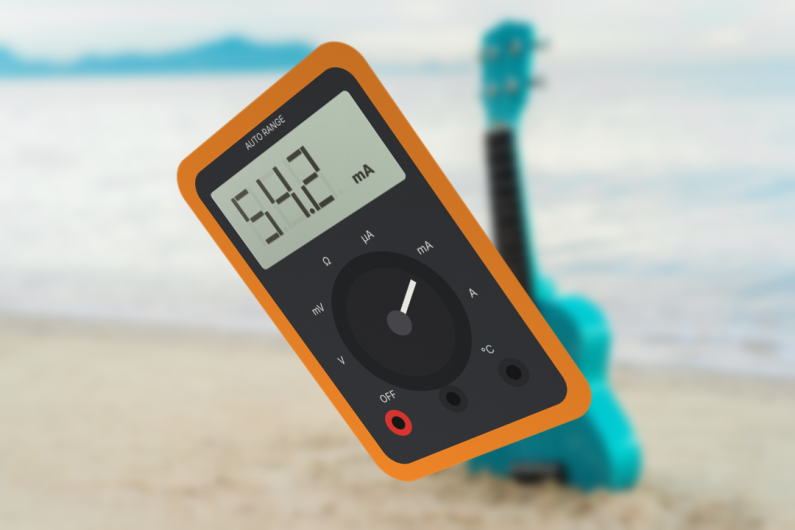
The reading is mA 54.2
